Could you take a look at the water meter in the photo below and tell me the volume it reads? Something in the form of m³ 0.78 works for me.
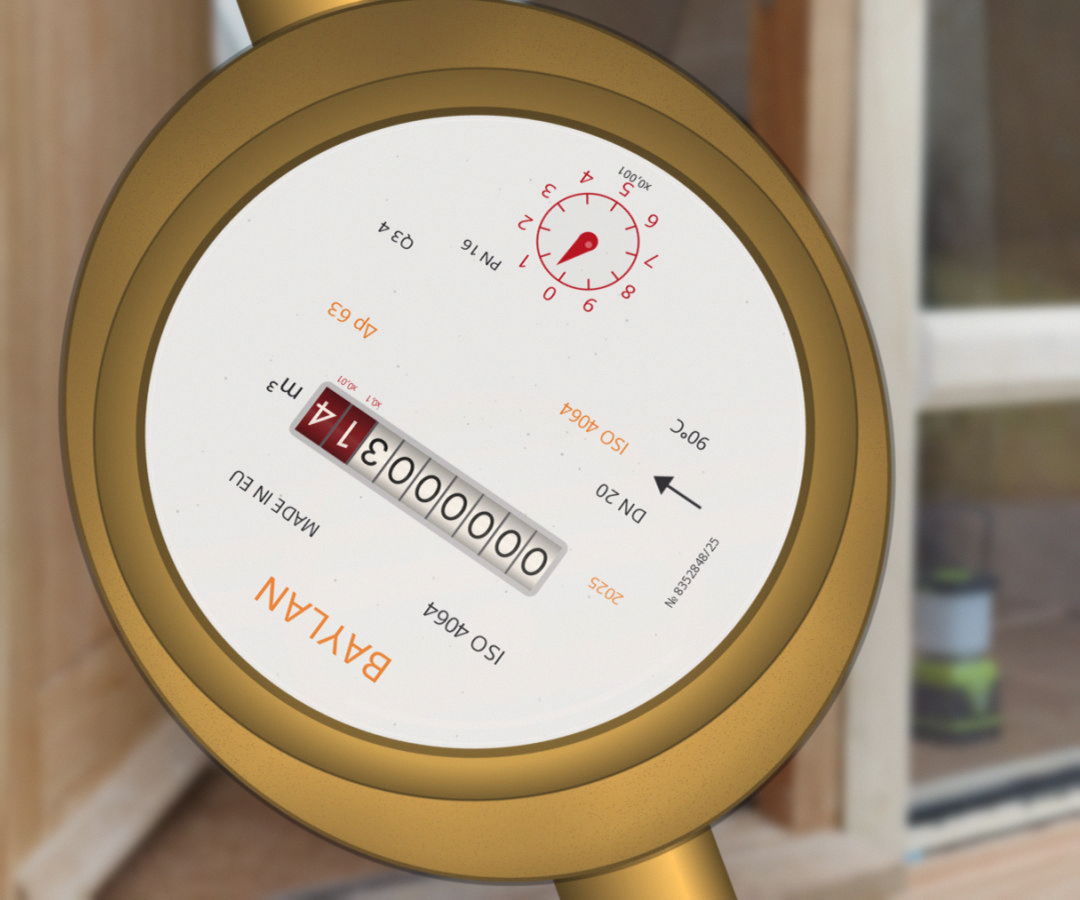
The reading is m³ 3.140
